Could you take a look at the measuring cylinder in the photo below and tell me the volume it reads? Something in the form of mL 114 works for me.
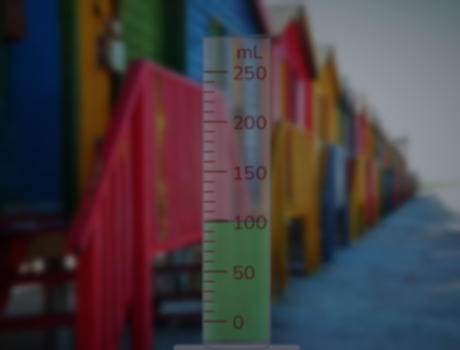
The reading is mL 100
